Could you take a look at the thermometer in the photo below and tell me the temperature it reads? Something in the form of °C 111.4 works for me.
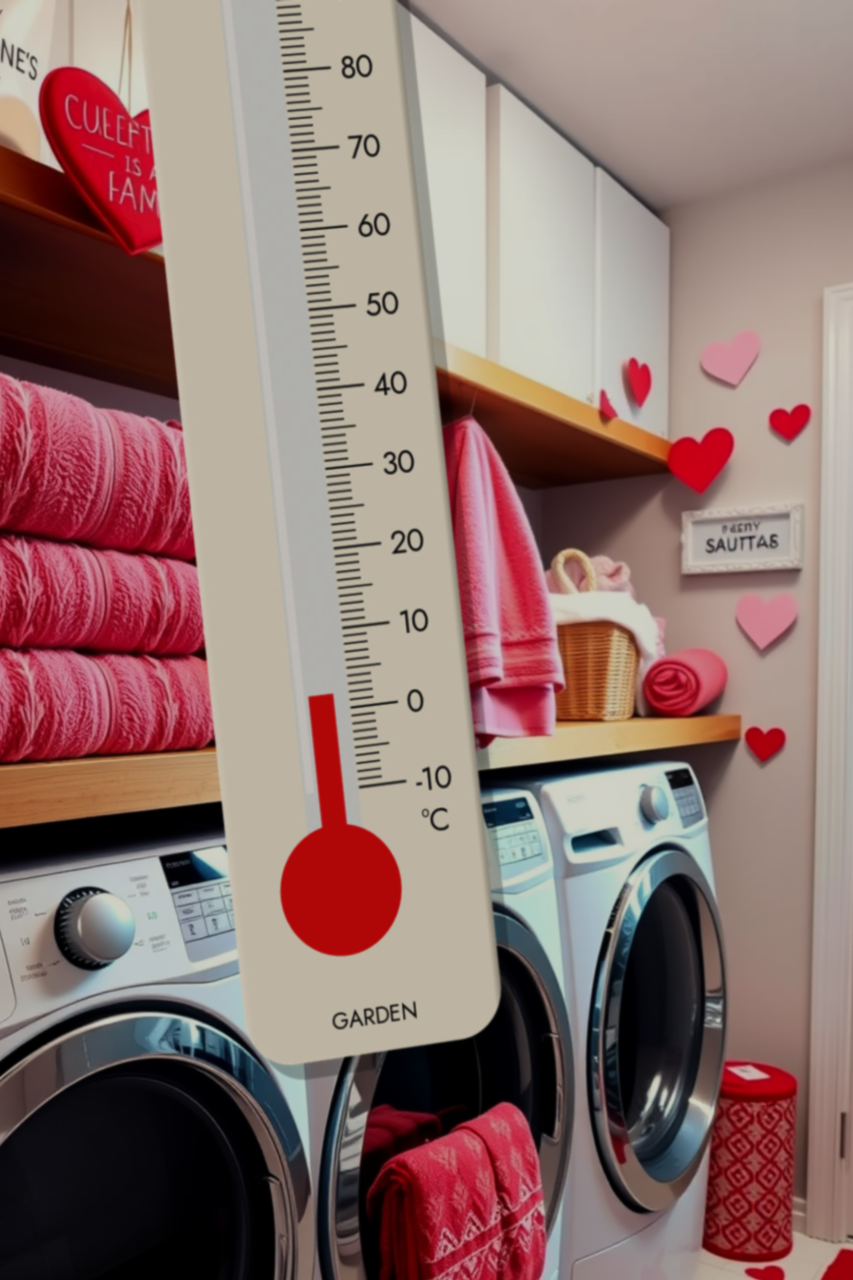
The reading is °C 2
